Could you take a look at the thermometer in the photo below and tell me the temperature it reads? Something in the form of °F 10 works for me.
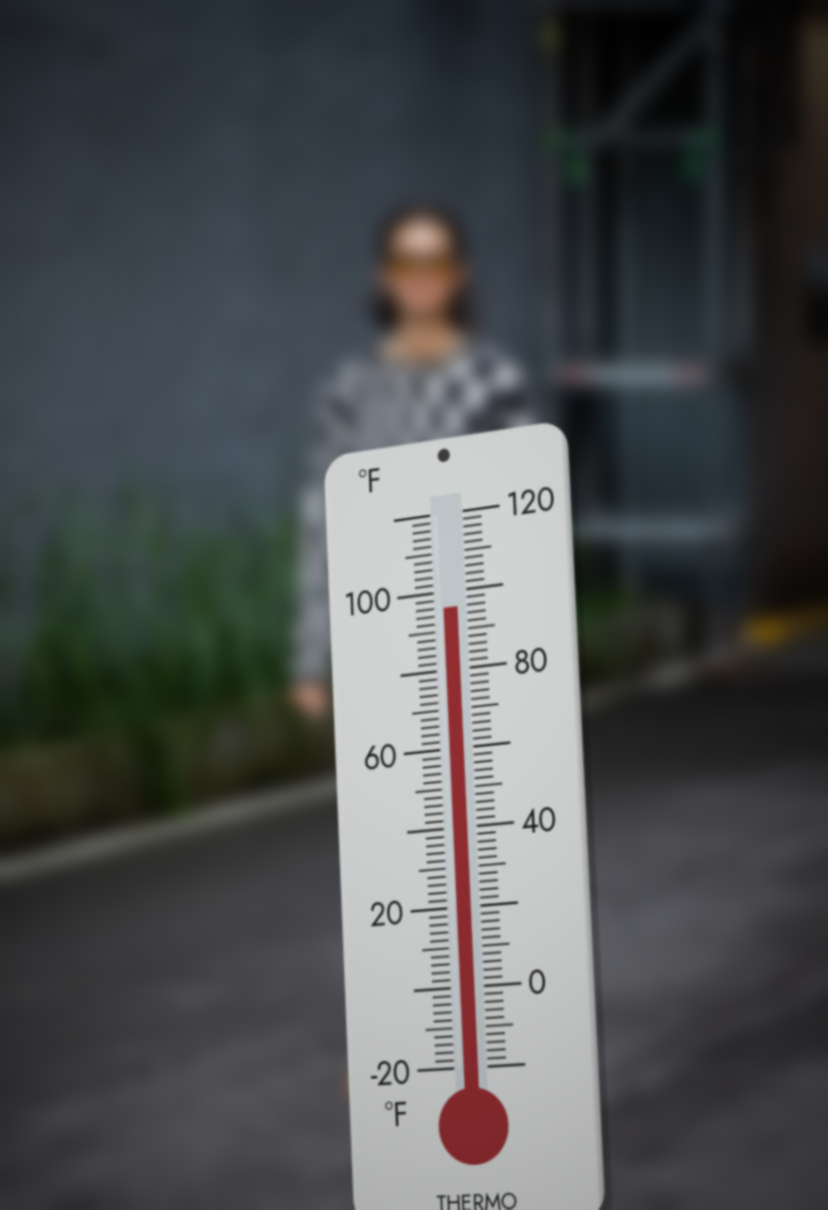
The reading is °F 96
